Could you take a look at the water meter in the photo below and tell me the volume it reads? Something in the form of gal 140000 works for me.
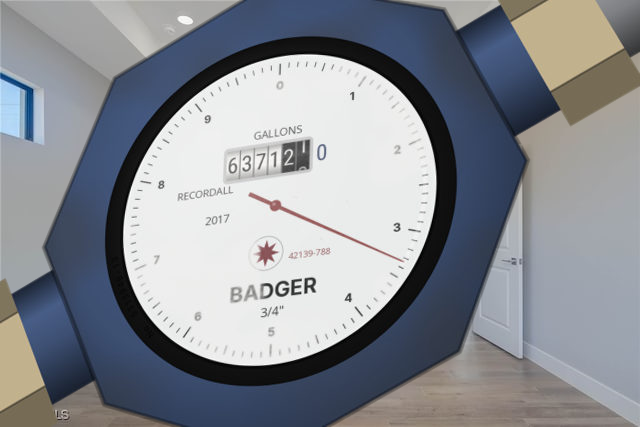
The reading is gal 6371213.3
